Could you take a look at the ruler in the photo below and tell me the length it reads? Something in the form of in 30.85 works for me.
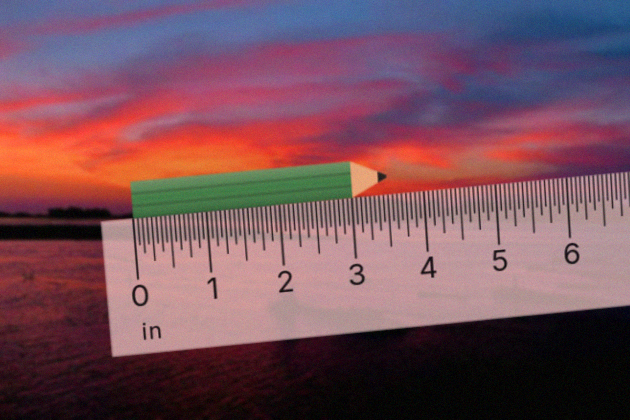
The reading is in 3.5
